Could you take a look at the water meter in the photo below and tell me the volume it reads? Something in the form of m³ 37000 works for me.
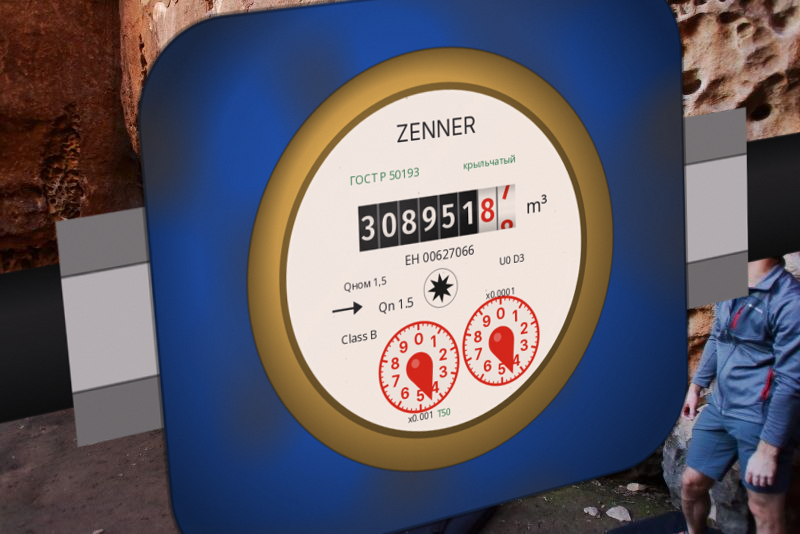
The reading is m³ 308951.8744
